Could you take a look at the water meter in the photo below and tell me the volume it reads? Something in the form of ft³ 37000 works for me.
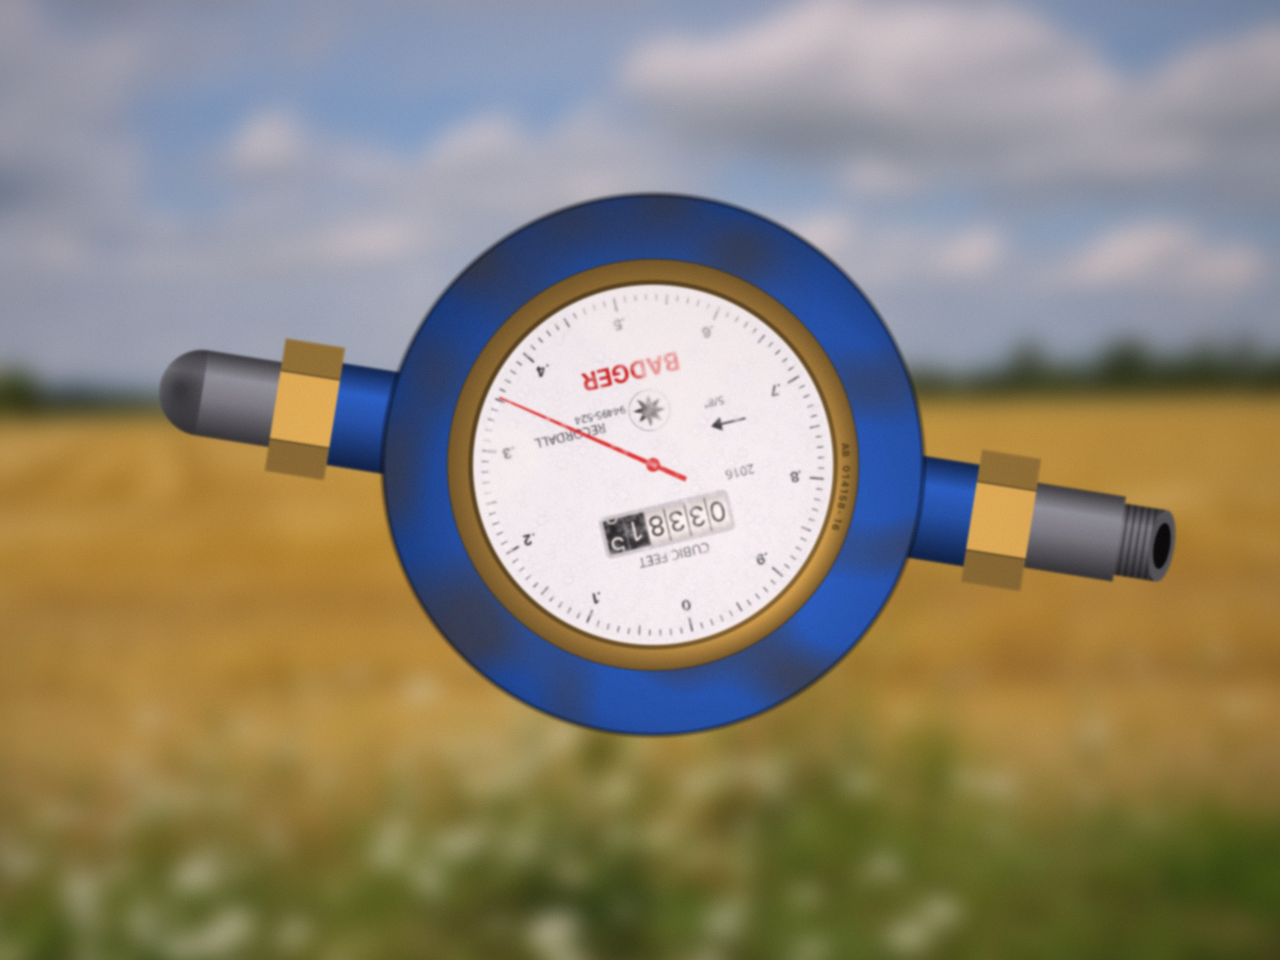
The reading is ft³ 33815.35
